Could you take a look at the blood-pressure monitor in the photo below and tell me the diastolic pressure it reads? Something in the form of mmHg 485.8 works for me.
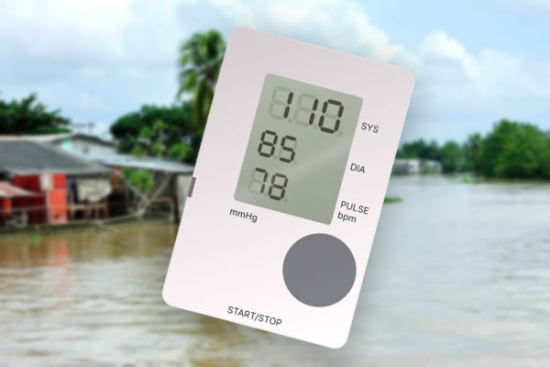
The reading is mmHg 85
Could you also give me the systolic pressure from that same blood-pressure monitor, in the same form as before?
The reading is mmHg 110
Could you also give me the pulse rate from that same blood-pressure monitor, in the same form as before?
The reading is bpm 78
